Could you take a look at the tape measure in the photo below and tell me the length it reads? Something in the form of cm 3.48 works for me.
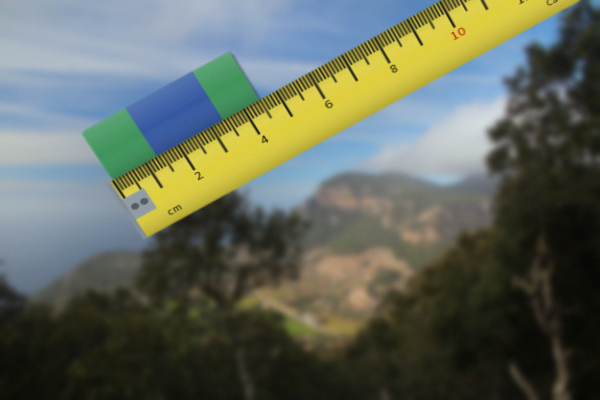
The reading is cm 4.5
